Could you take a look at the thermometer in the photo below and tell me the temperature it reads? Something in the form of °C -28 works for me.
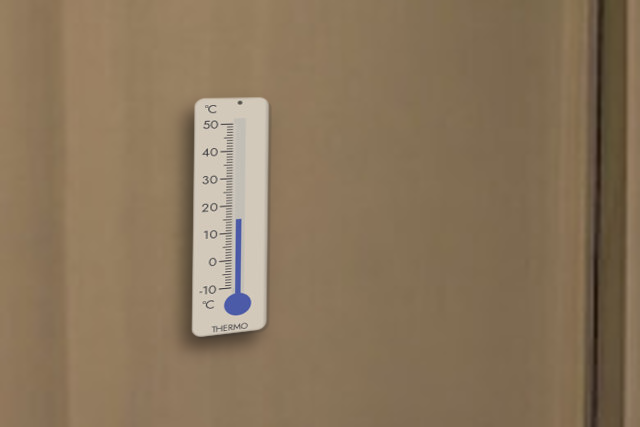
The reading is °C 15
